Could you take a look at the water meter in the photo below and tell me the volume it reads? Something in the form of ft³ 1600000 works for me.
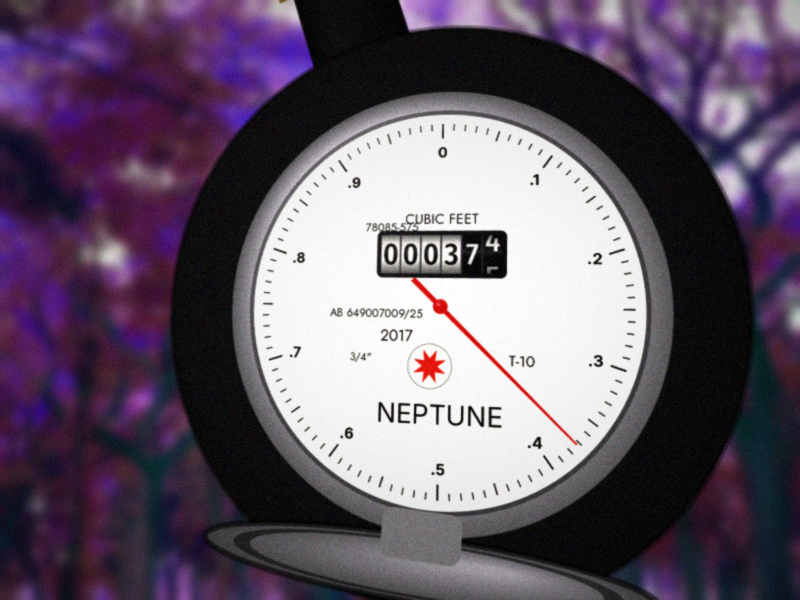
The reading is ft³ 374.37
